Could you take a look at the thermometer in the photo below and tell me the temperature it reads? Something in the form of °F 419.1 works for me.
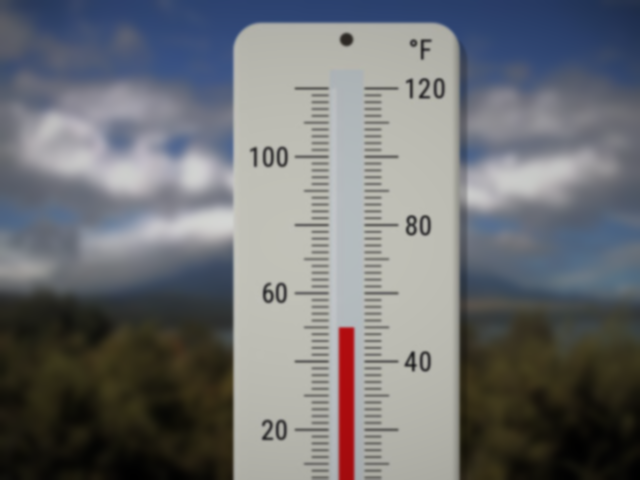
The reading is °F 50
